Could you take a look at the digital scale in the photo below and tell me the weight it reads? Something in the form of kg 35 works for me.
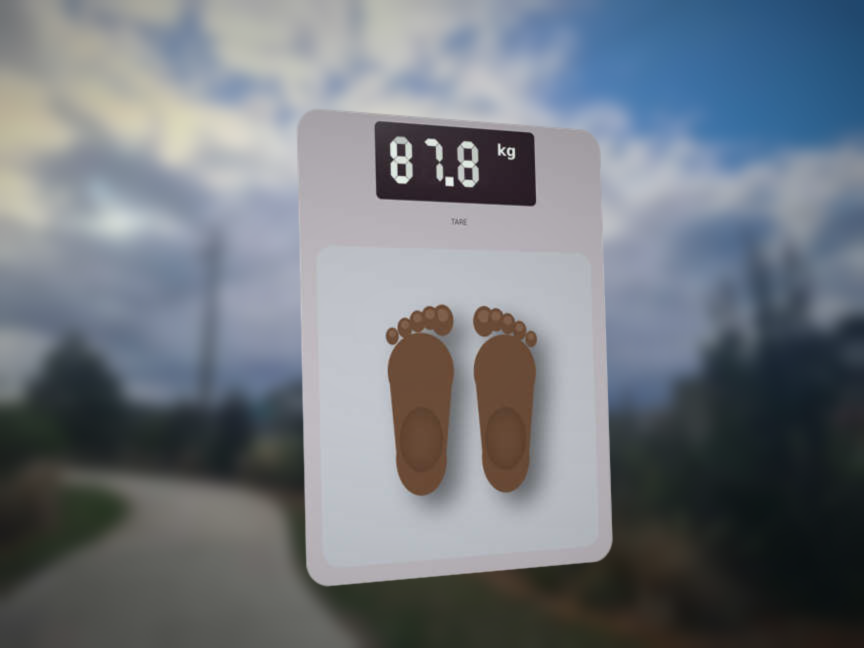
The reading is kg 87.8
